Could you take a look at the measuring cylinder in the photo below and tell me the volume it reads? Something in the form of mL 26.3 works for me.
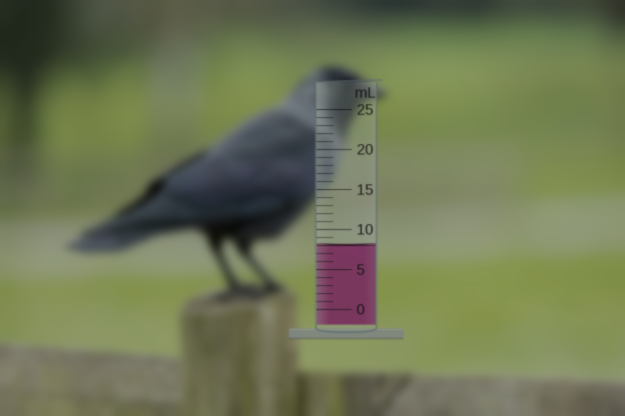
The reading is mL 8
